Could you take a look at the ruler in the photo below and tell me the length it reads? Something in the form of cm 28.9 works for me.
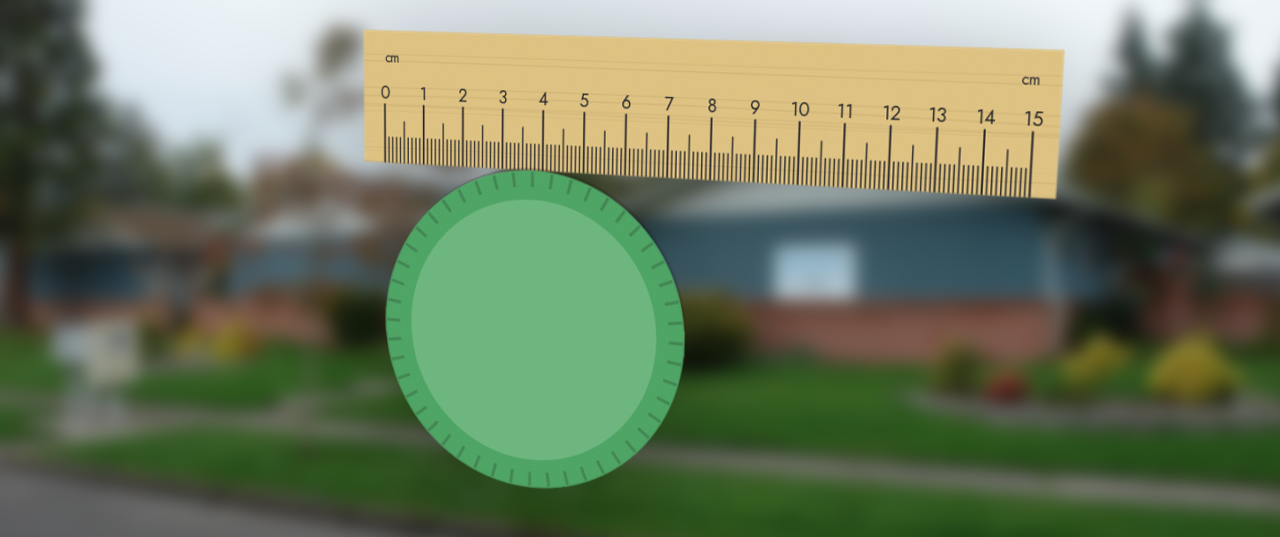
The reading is cm 7.5
